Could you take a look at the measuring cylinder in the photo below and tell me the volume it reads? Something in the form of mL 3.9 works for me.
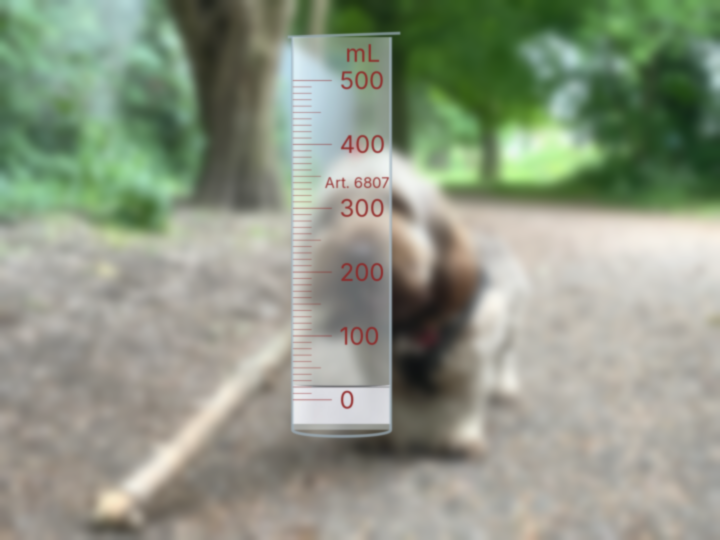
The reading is mL 20
